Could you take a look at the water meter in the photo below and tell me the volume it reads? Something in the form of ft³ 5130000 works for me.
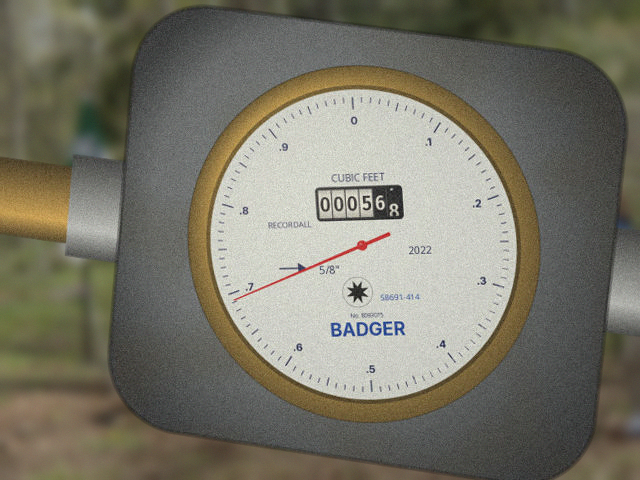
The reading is ft³ 567.69
